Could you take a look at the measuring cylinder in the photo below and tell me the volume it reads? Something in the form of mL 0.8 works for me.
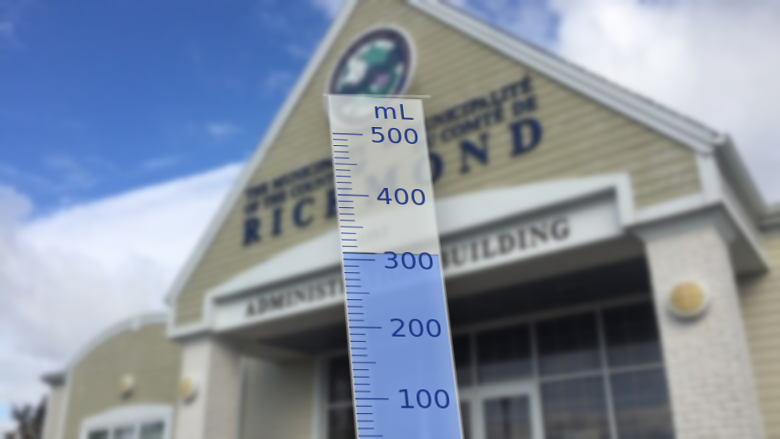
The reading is mL 310
